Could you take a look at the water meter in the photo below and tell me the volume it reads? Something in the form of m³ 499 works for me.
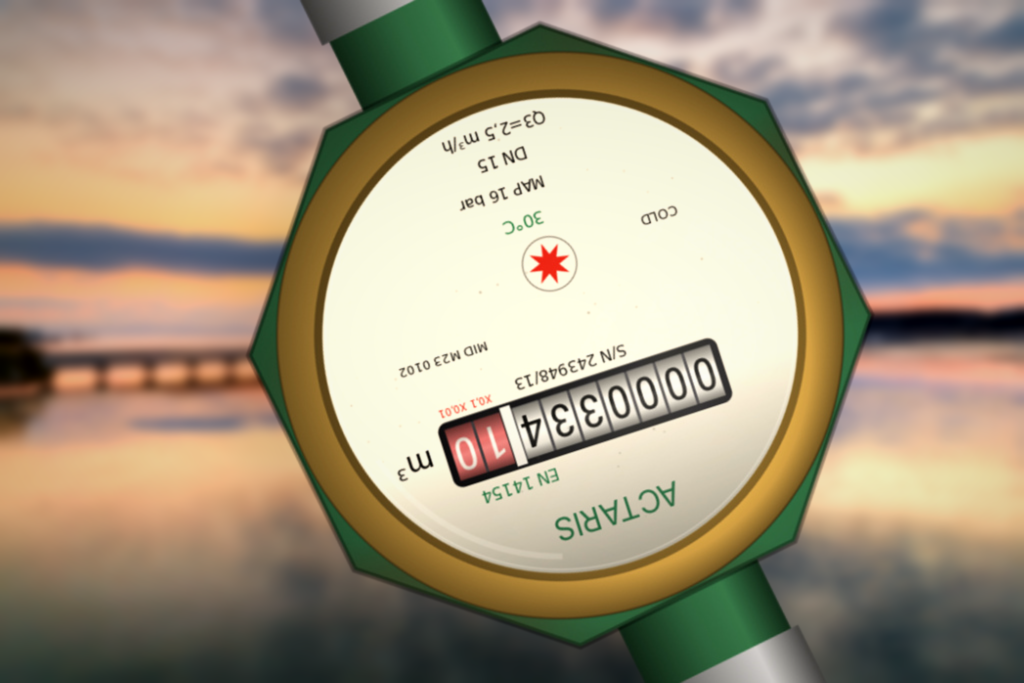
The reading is m³ 334.10
